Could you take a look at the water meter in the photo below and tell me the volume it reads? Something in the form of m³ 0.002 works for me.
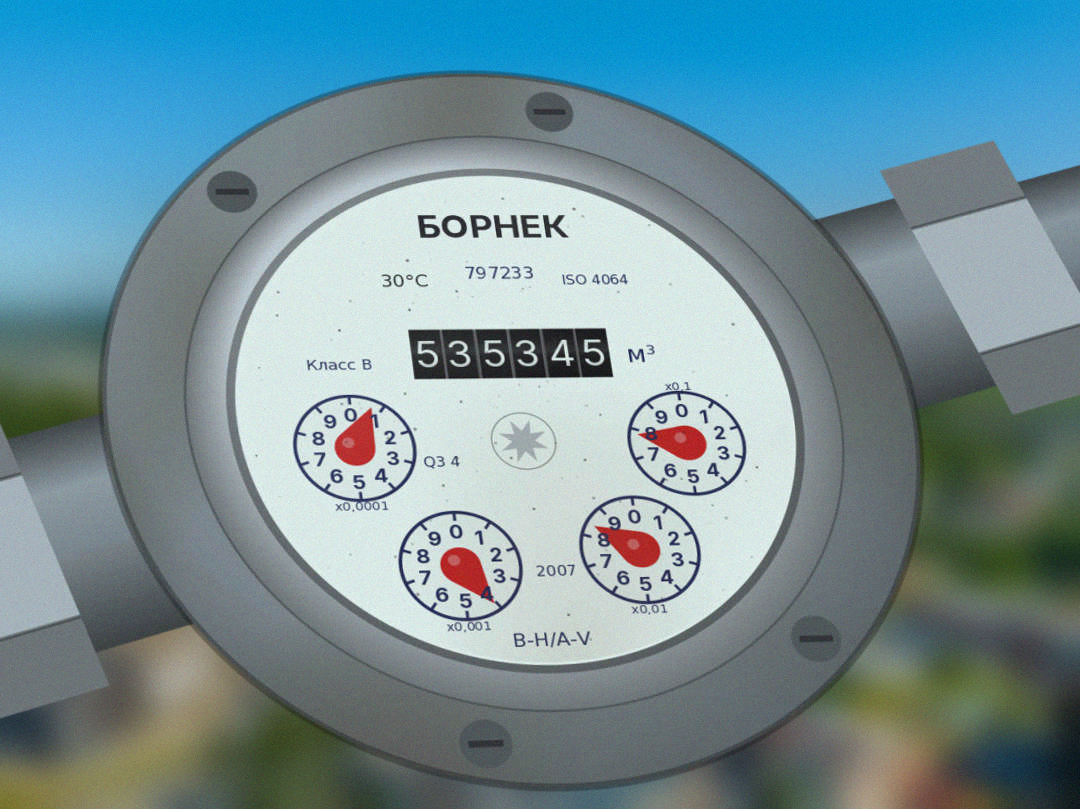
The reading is m³ 535345.7840
